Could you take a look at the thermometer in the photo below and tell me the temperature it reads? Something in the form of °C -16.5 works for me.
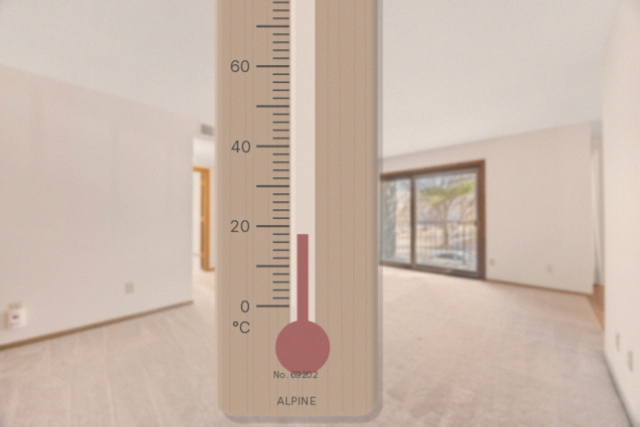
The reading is °C 18
